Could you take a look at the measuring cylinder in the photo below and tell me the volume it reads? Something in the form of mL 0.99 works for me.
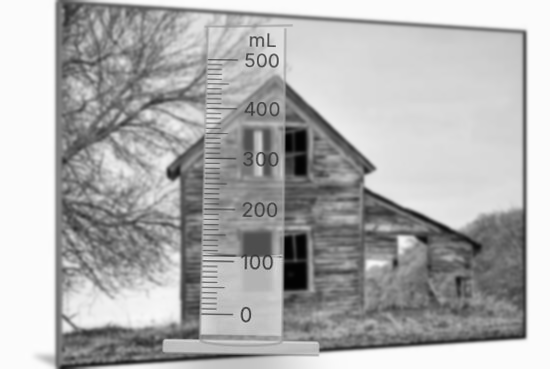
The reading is mL 110
